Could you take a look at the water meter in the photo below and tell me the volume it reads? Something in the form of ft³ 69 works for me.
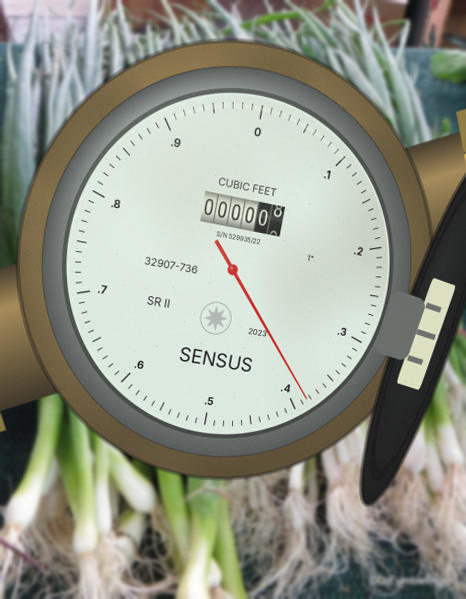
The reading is ft³ 8.38
